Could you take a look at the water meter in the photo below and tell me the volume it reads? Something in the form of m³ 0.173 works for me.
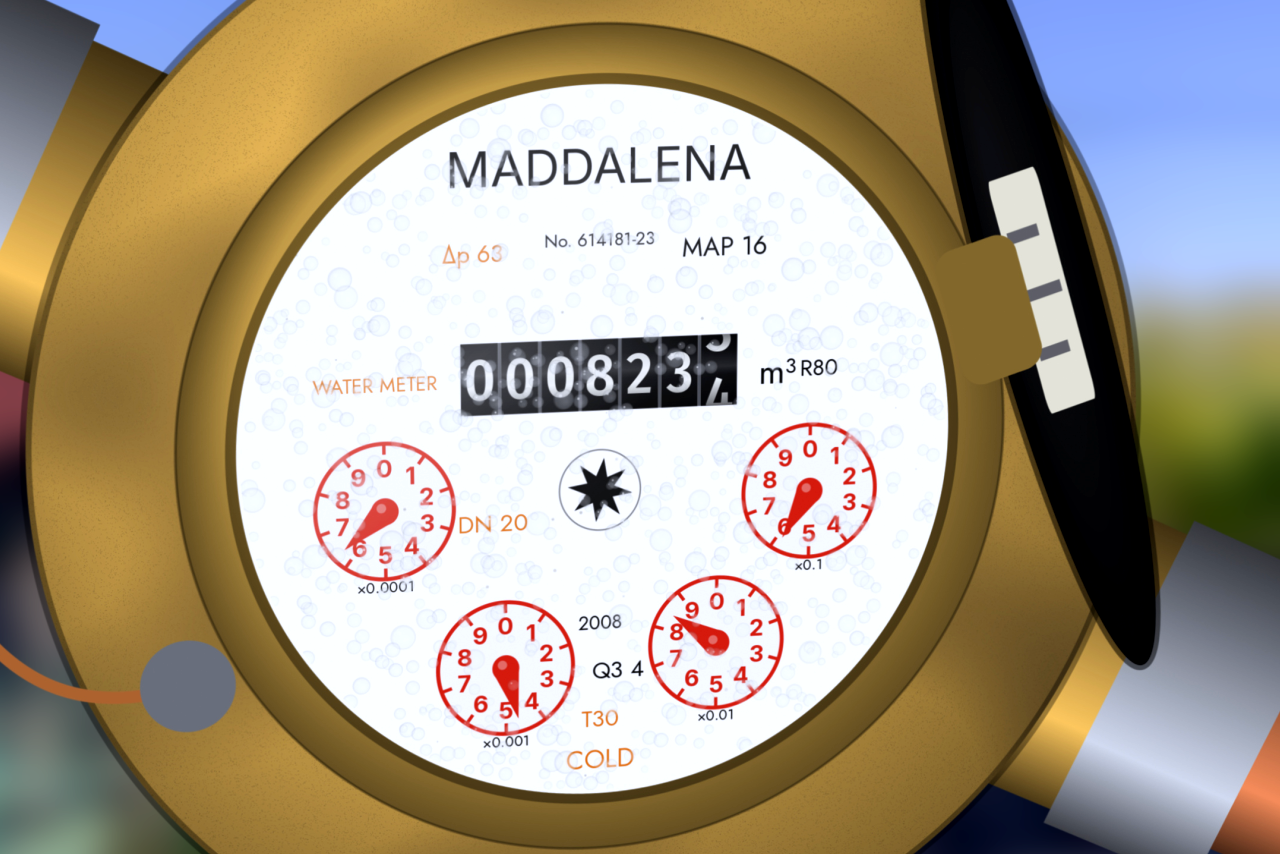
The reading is m³ 8233.5846
